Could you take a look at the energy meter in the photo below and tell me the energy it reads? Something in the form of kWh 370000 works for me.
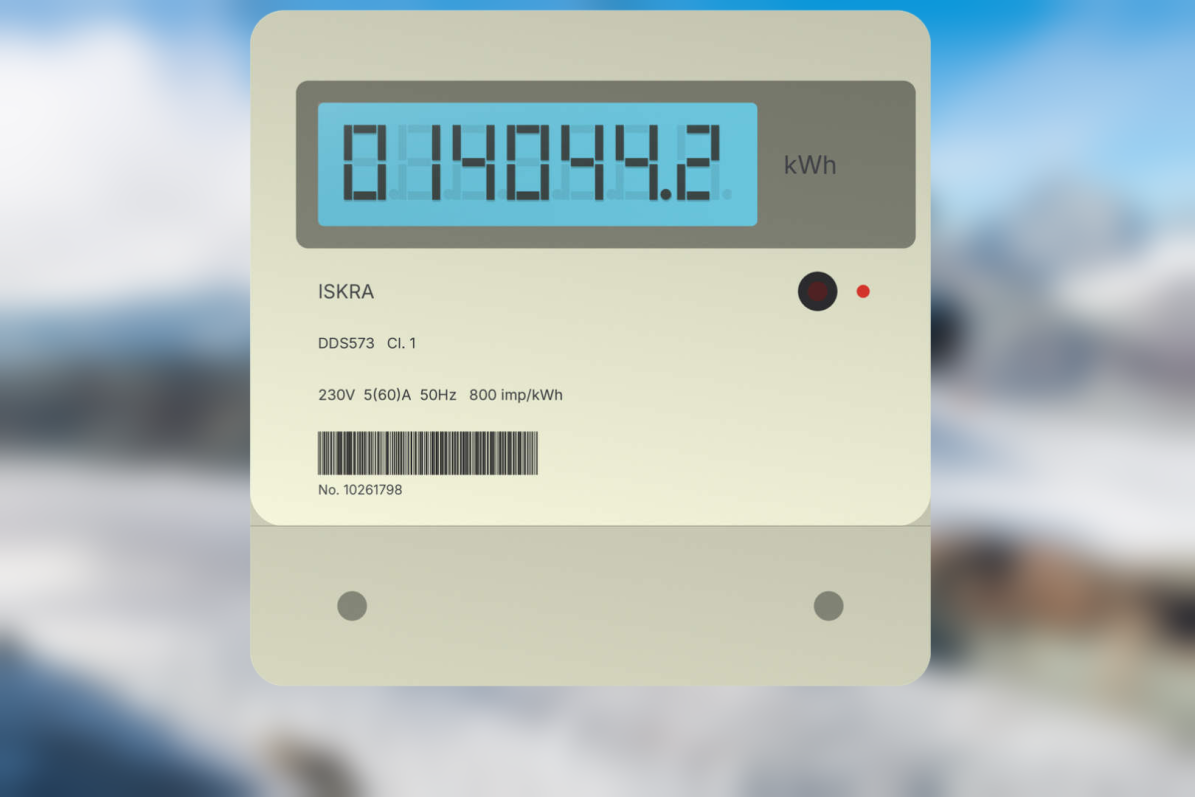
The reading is kWh 14044.2
